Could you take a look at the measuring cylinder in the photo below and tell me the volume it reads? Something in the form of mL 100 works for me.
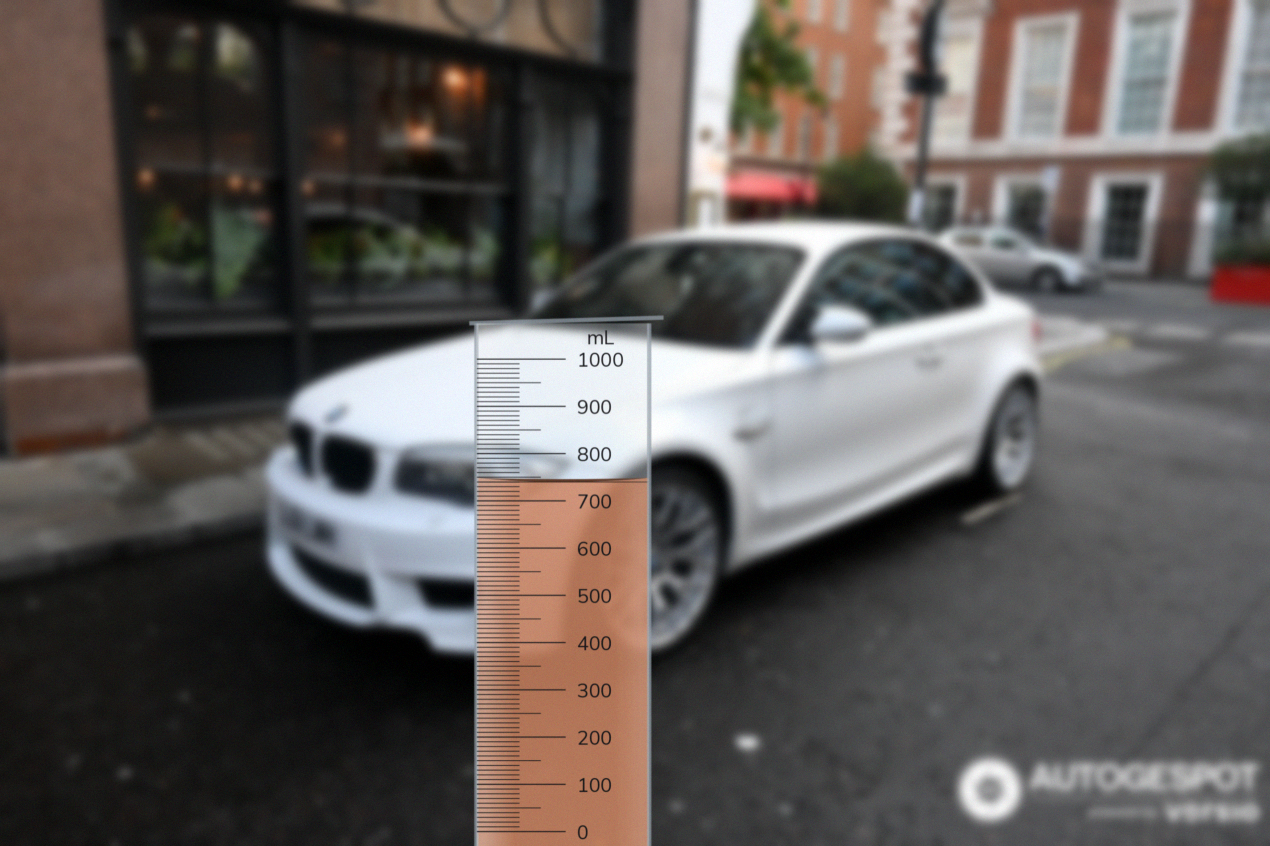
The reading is mL 740
